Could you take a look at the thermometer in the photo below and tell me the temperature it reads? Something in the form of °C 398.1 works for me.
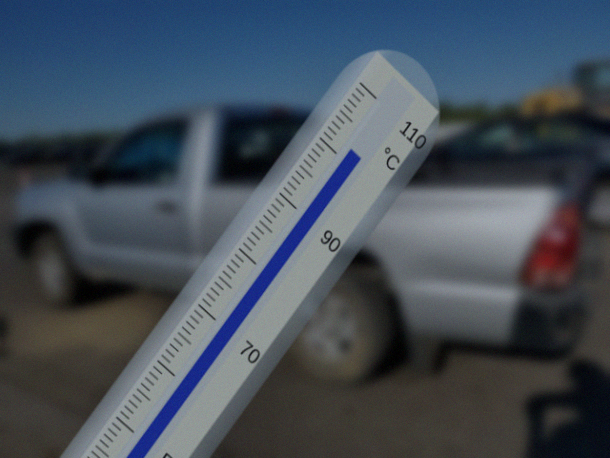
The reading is °C 102
